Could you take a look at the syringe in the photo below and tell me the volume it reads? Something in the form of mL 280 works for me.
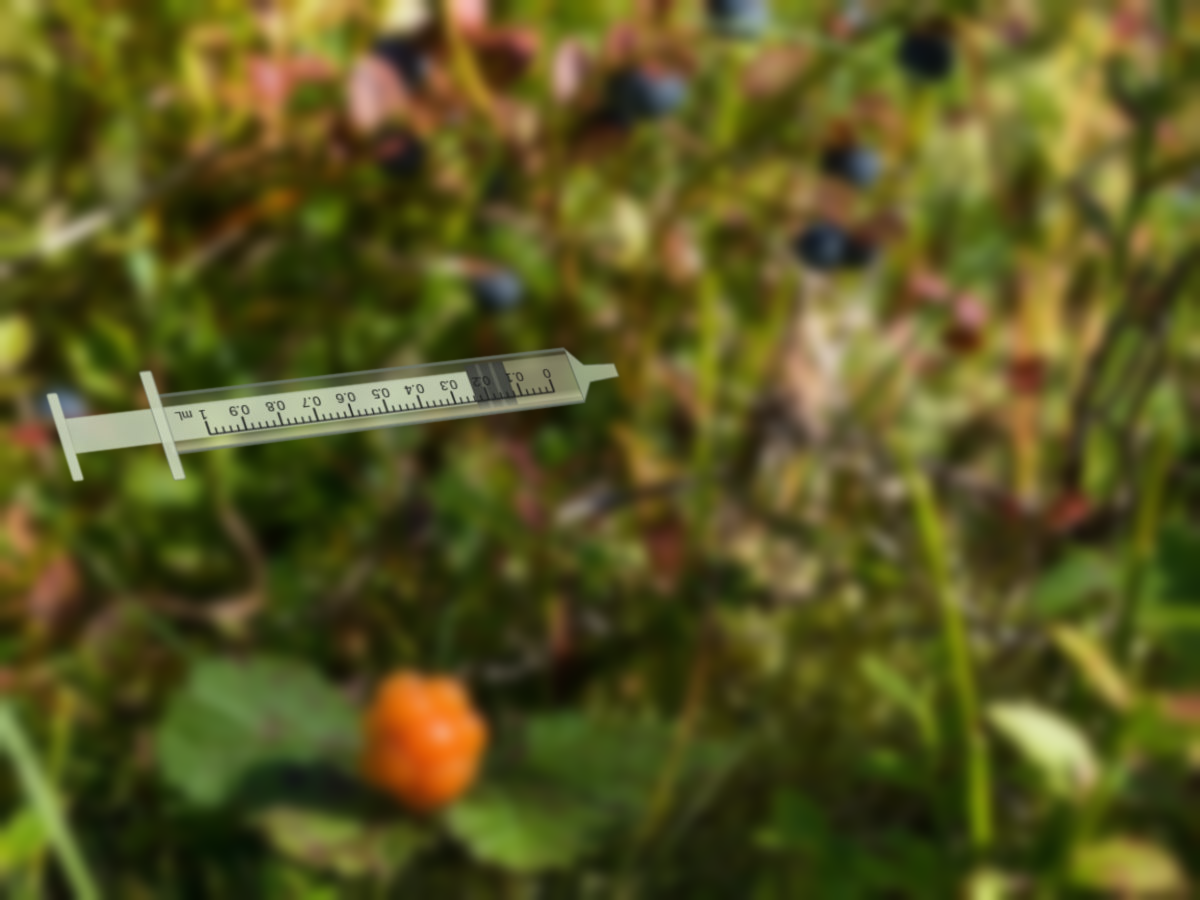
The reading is mL 0.12
